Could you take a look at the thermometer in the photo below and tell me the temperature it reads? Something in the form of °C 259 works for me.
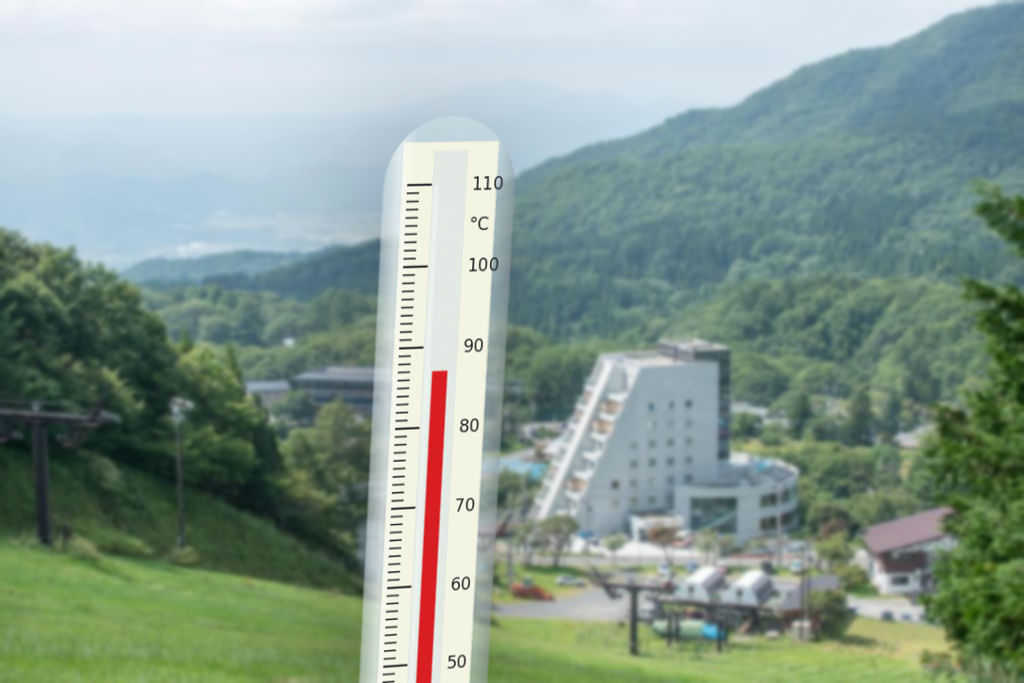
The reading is °C 87
